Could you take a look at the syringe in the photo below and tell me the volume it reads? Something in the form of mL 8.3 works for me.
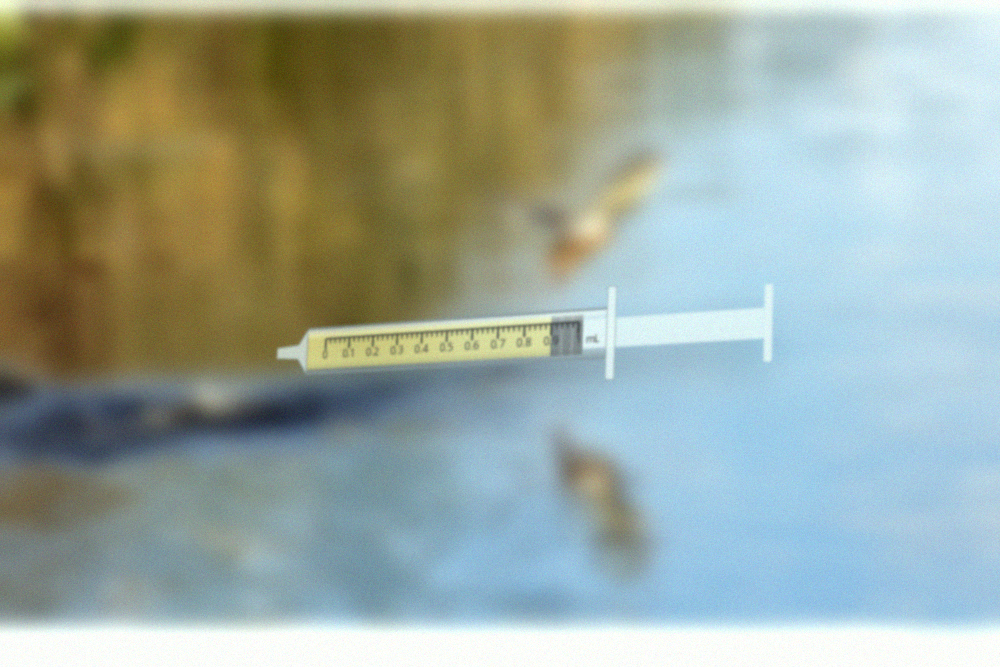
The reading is mL 0.9
